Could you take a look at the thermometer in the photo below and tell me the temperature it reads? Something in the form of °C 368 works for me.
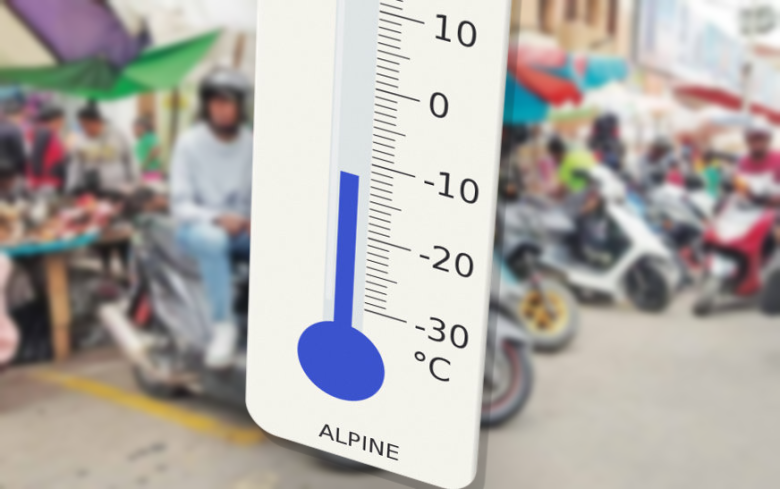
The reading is °C -12
